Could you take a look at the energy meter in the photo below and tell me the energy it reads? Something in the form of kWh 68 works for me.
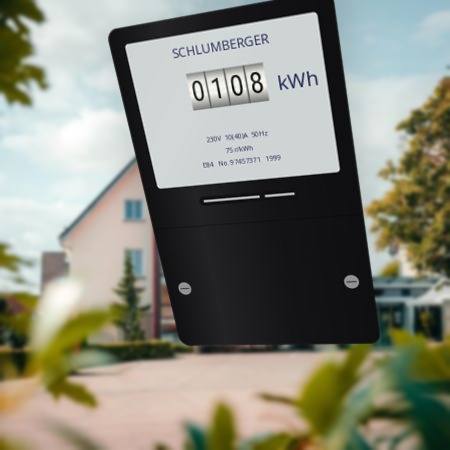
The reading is kWh 108
